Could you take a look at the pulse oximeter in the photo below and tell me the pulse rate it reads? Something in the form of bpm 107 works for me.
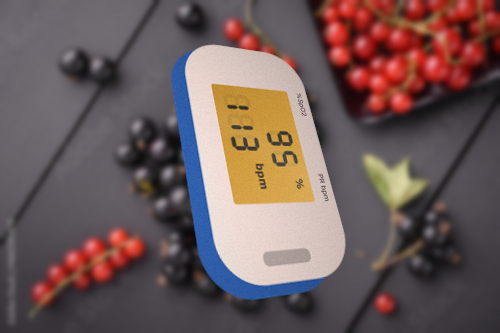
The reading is bpm 113
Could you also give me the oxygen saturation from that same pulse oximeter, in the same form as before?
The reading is % 95
